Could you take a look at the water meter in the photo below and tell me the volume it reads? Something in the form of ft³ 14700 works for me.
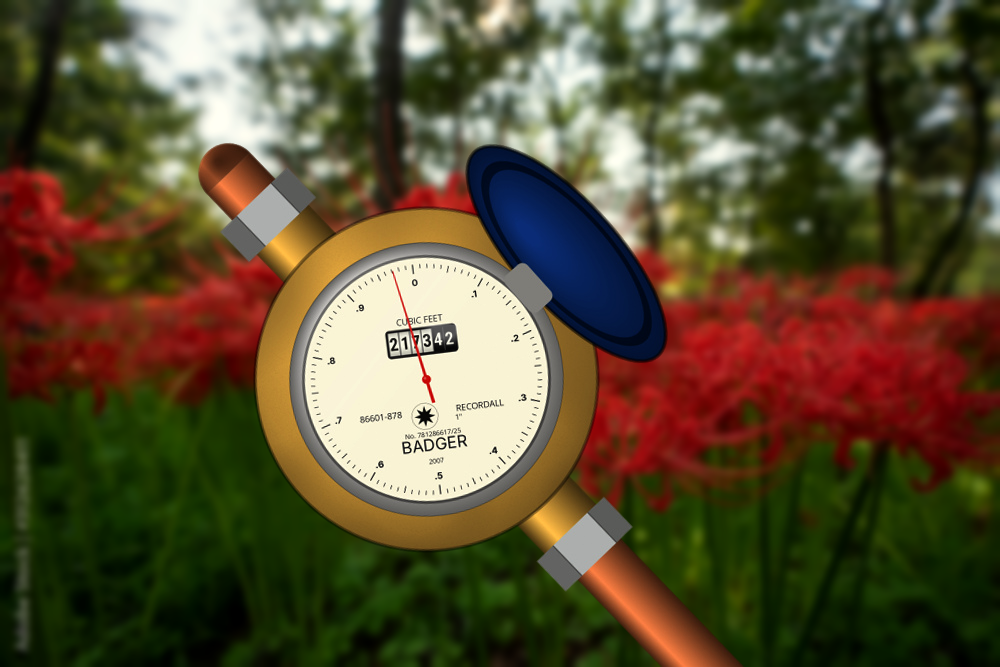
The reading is ft³ 217341.97
